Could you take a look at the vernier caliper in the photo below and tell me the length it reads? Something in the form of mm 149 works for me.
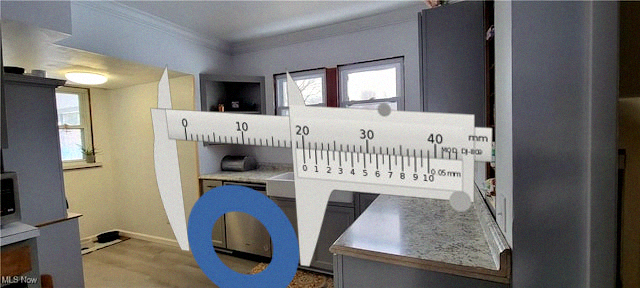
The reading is mm 20.0
